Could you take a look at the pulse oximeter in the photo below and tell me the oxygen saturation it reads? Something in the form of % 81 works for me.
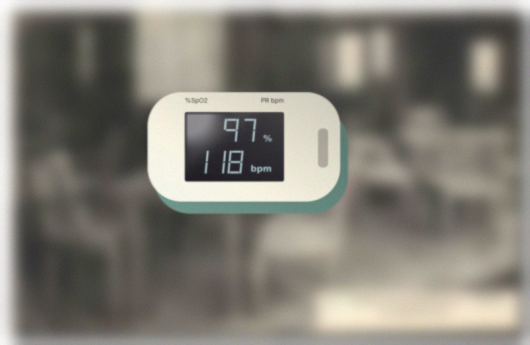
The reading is % 97
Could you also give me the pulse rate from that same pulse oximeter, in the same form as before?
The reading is bpm 118
